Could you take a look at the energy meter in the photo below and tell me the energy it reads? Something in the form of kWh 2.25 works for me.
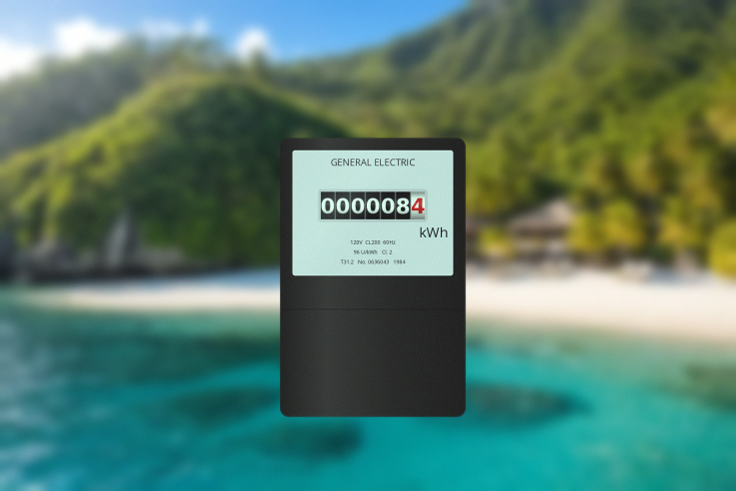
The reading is kWh 8.4
